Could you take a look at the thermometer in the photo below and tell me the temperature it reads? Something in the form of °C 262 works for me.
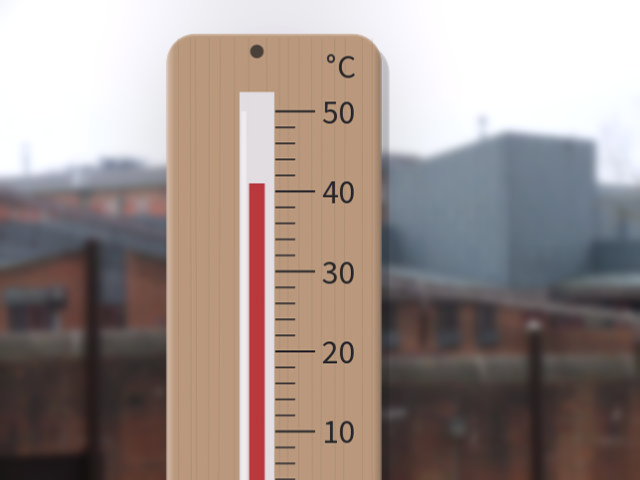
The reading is °C 41
